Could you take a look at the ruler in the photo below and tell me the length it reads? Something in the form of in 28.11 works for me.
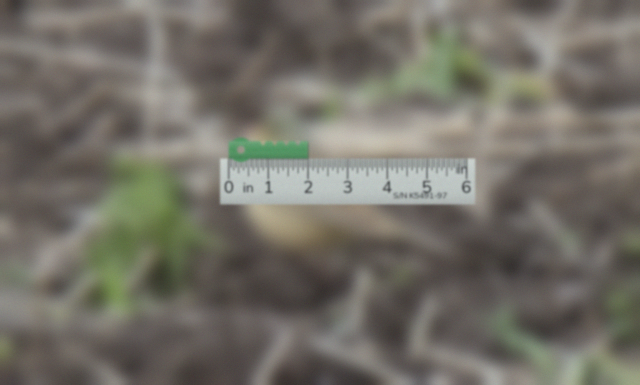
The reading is in 2
